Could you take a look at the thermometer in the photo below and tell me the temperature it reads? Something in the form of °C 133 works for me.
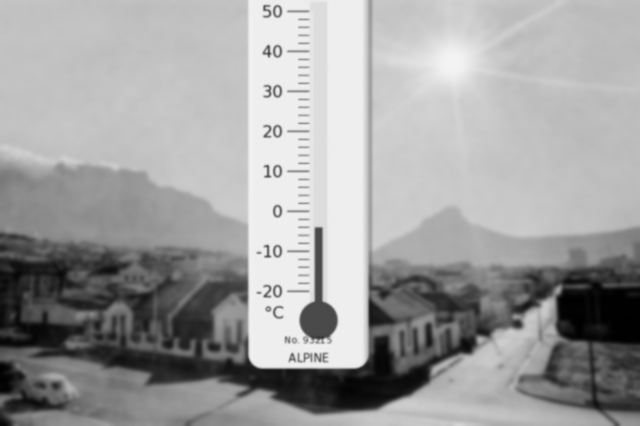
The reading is °C -4
